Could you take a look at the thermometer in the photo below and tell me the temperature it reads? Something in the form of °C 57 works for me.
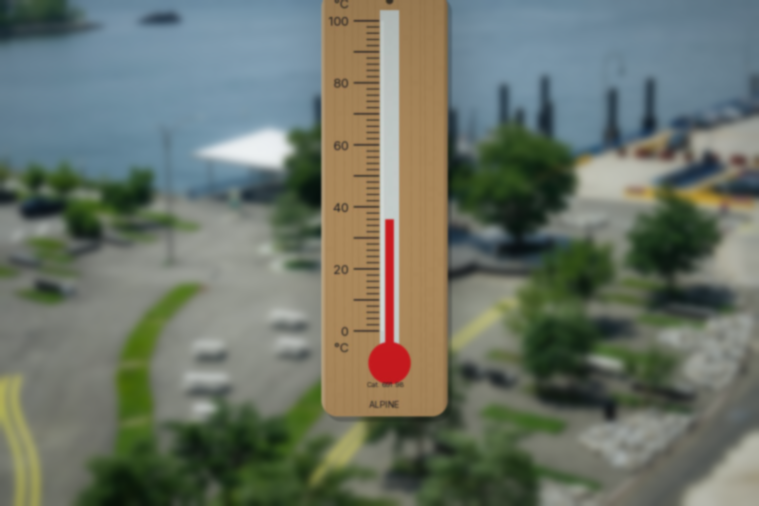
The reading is °C 36
